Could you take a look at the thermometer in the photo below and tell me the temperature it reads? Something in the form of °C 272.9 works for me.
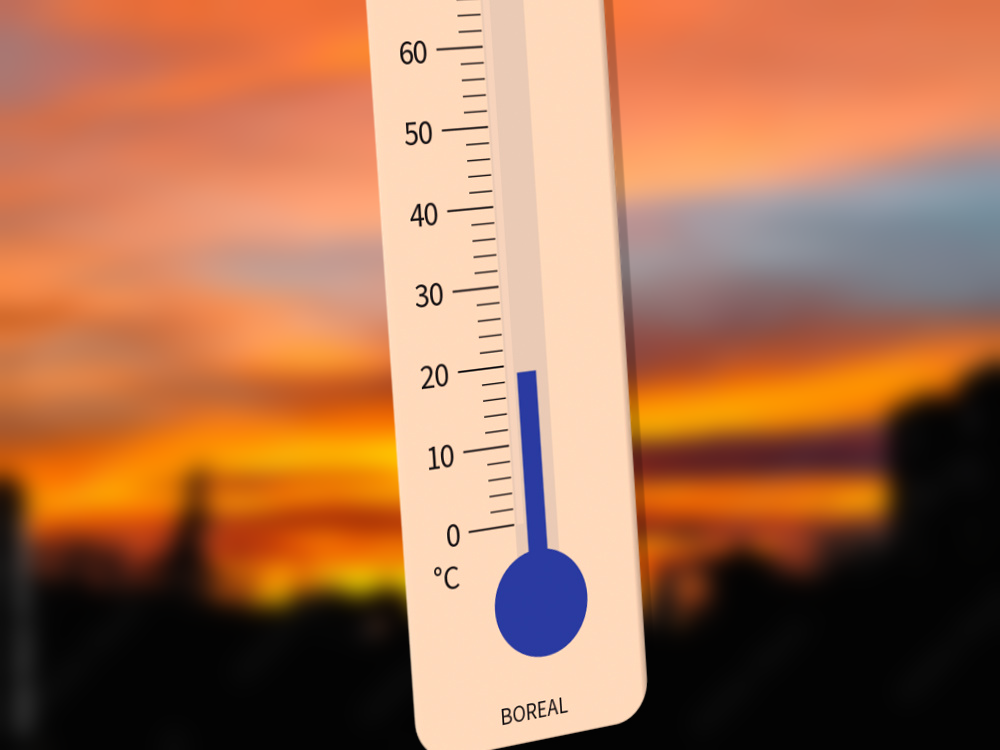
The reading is °C 19
